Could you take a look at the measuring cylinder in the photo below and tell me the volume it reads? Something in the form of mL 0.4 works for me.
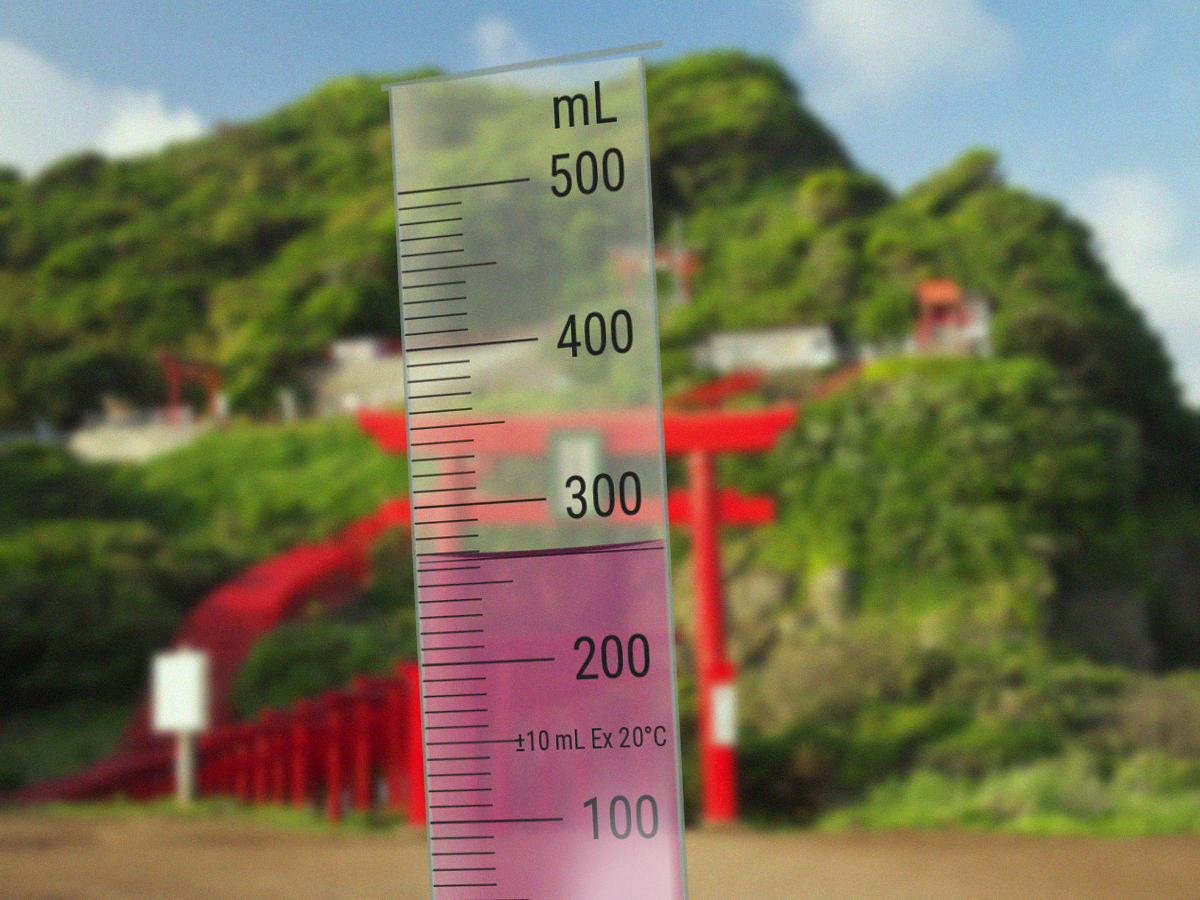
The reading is mL 265
